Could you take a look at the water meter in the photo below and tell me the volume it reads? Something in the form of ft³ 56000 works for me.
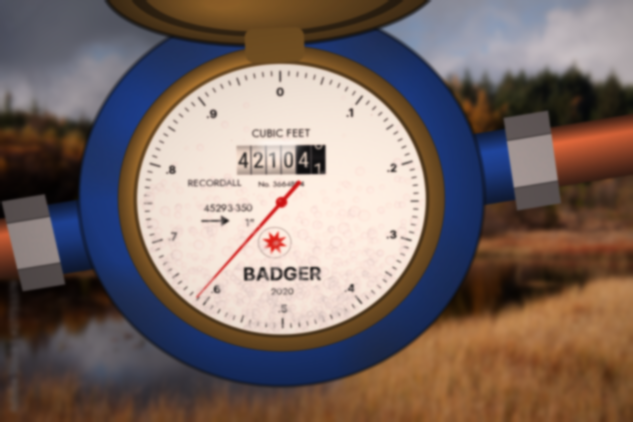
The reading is ft³ 421040.61
